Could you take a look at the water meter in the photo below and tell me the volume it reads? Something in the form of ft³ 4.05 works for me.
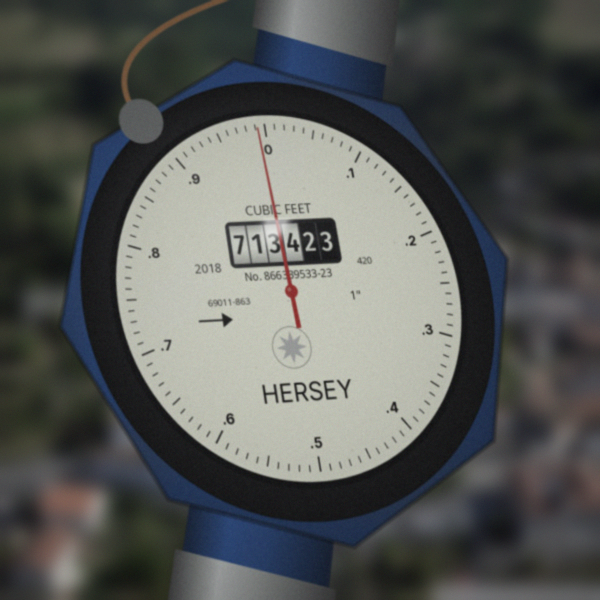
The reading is ft³ 713422.99
